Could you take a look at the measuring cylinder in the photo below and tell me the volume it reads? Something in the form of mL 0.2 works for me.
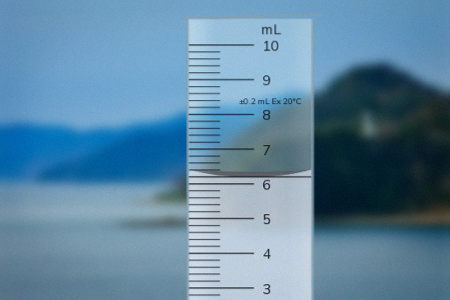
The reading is mL 6.2
